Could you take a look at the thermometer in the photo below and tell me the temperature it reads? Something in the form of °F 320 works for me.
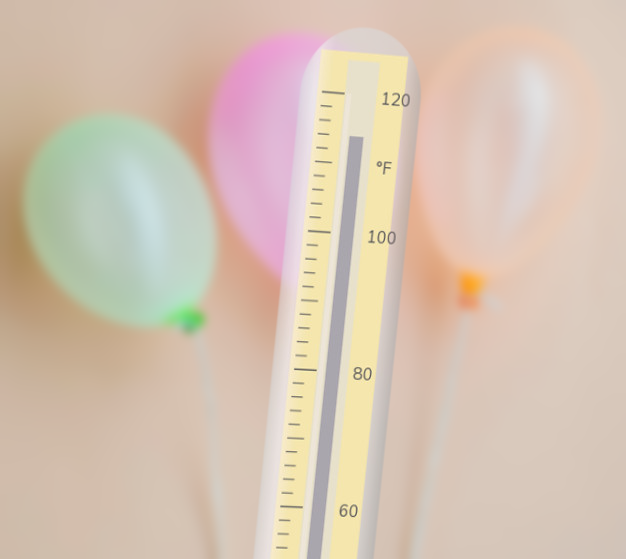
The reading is °F 114
